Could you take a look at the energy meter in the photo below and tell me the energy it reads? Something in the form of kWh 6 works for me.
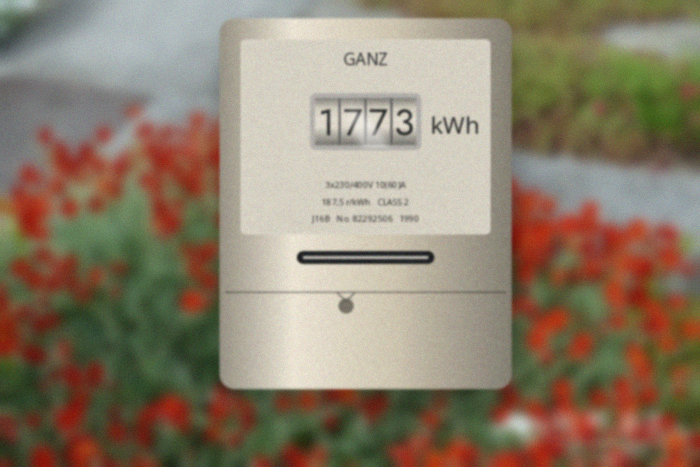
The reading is kWh 1773
